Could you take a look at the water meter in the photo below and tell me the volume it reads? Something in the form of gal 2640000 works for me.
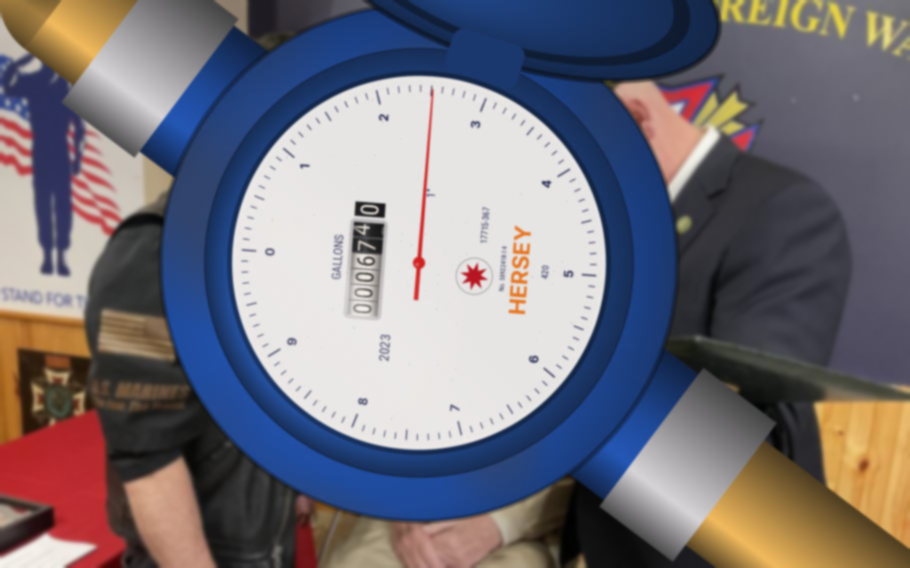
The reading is gal 6742.5
